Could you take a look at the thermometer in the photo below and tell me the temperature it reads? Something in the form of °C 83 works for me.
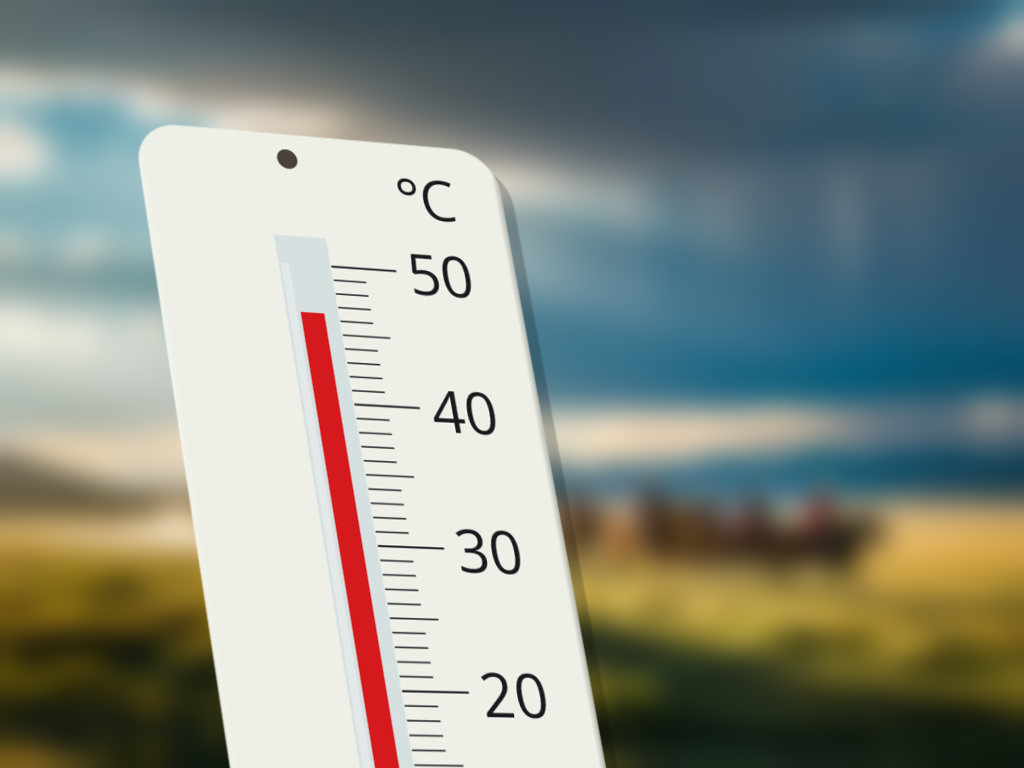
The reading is °C 46.5
